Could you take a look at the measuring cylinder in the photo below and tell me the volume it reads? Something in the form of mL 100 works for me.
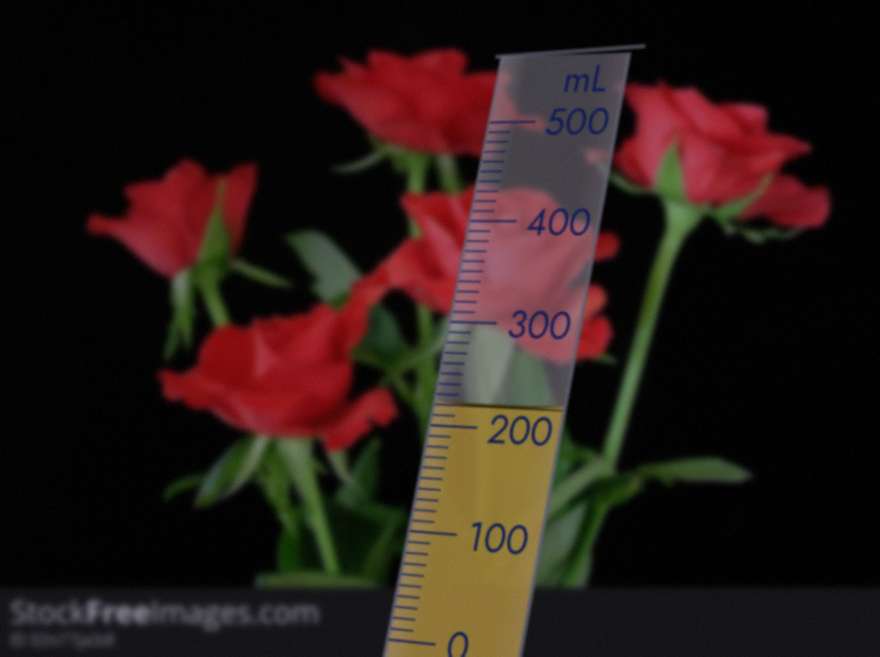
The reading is mL 220
